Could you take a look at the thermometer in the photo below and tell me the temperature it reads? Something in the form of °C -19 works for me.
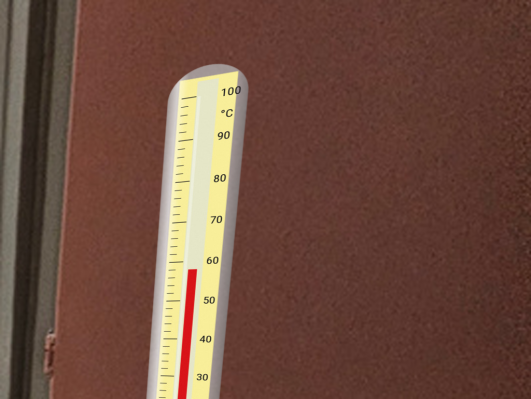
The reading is °C 58
